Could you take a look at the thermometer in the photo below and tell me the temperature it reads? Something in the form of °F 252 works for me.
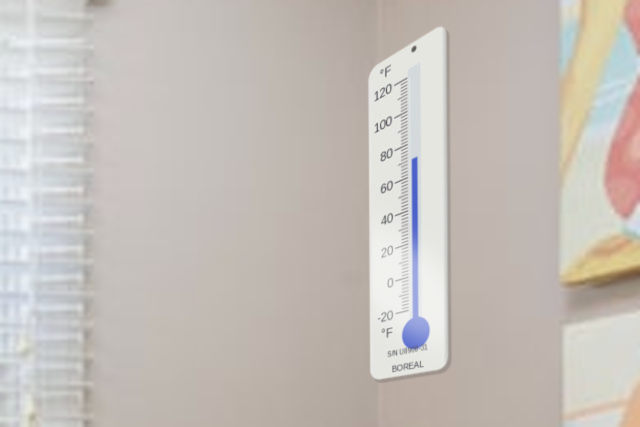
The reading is °F 70
